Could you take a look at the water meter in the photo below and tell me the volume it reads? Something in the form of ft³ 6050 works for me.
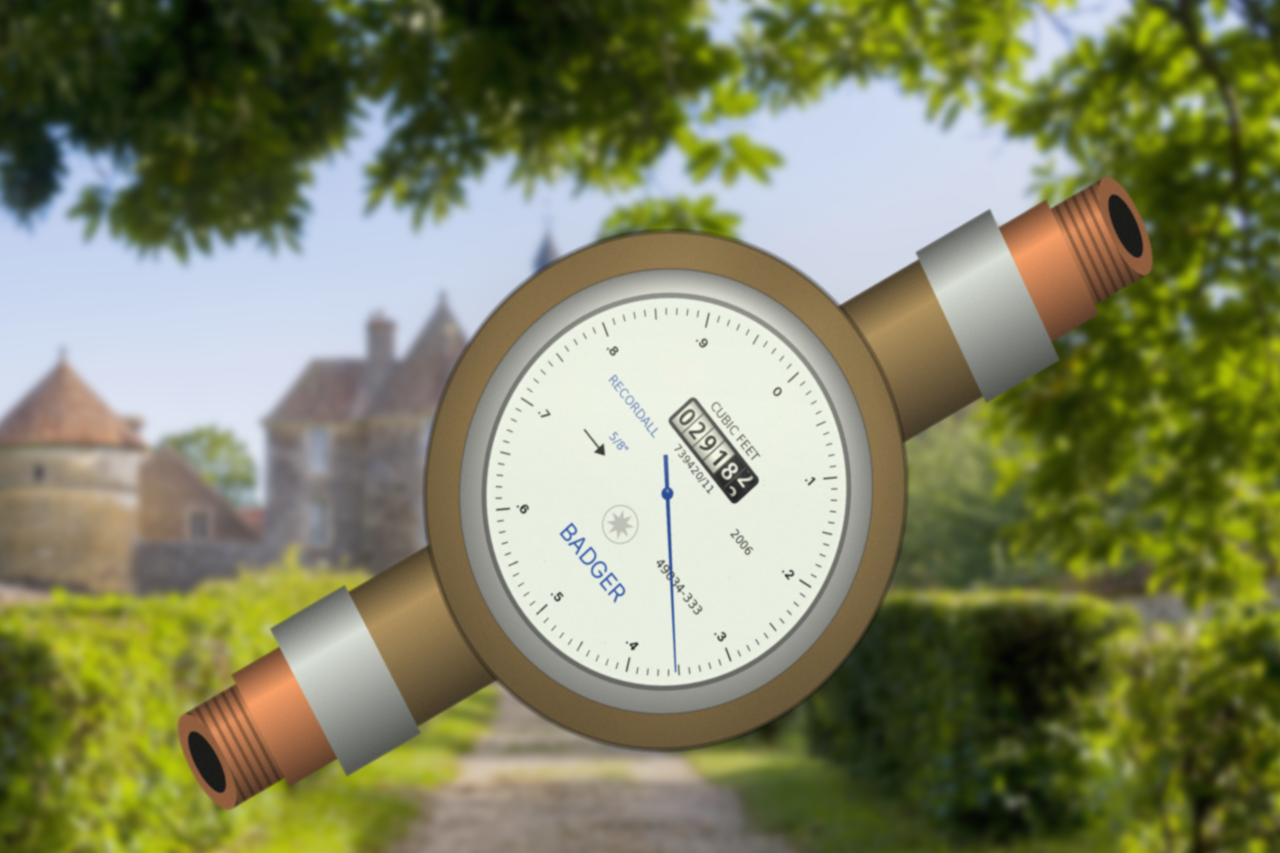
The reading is ft³ 29182.35
